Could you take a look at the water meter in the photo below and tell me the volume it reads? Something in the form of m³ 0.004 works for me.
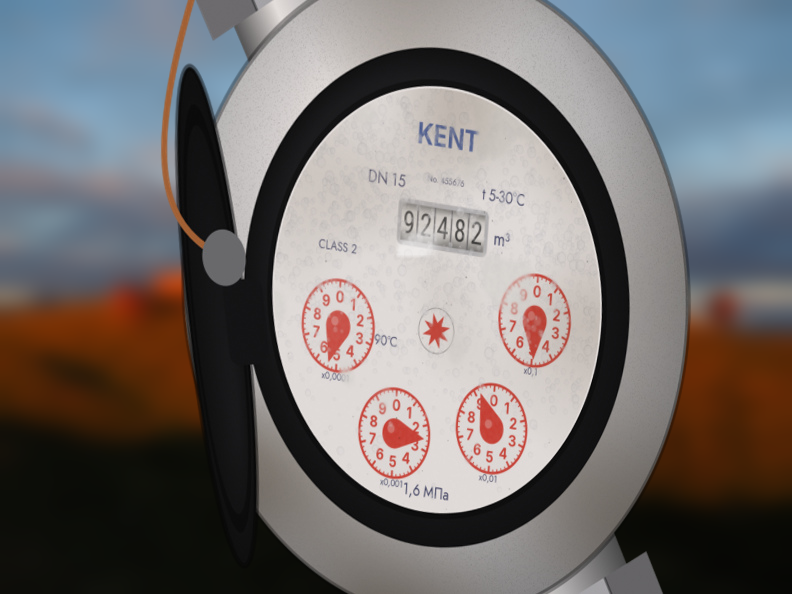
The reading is m³ 92482.4925
